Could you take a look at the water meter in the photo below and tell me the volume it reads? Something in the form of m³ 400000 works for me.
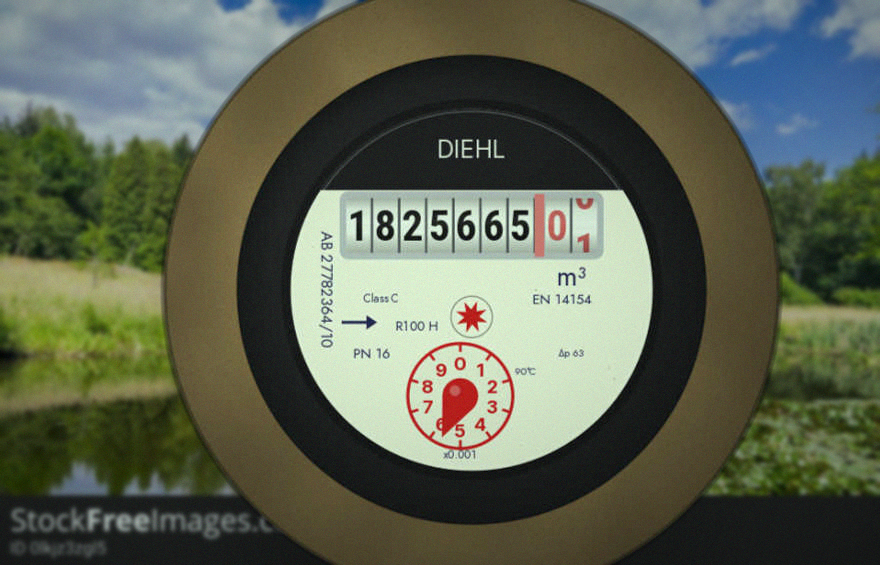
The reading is m³ 1825665.005
